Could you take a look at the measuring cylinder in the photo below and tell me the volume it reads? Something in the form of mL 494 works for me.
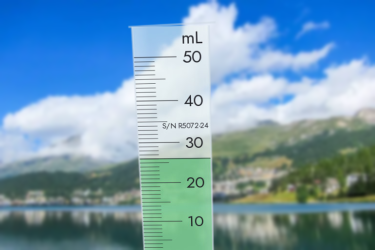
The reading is mL 26
